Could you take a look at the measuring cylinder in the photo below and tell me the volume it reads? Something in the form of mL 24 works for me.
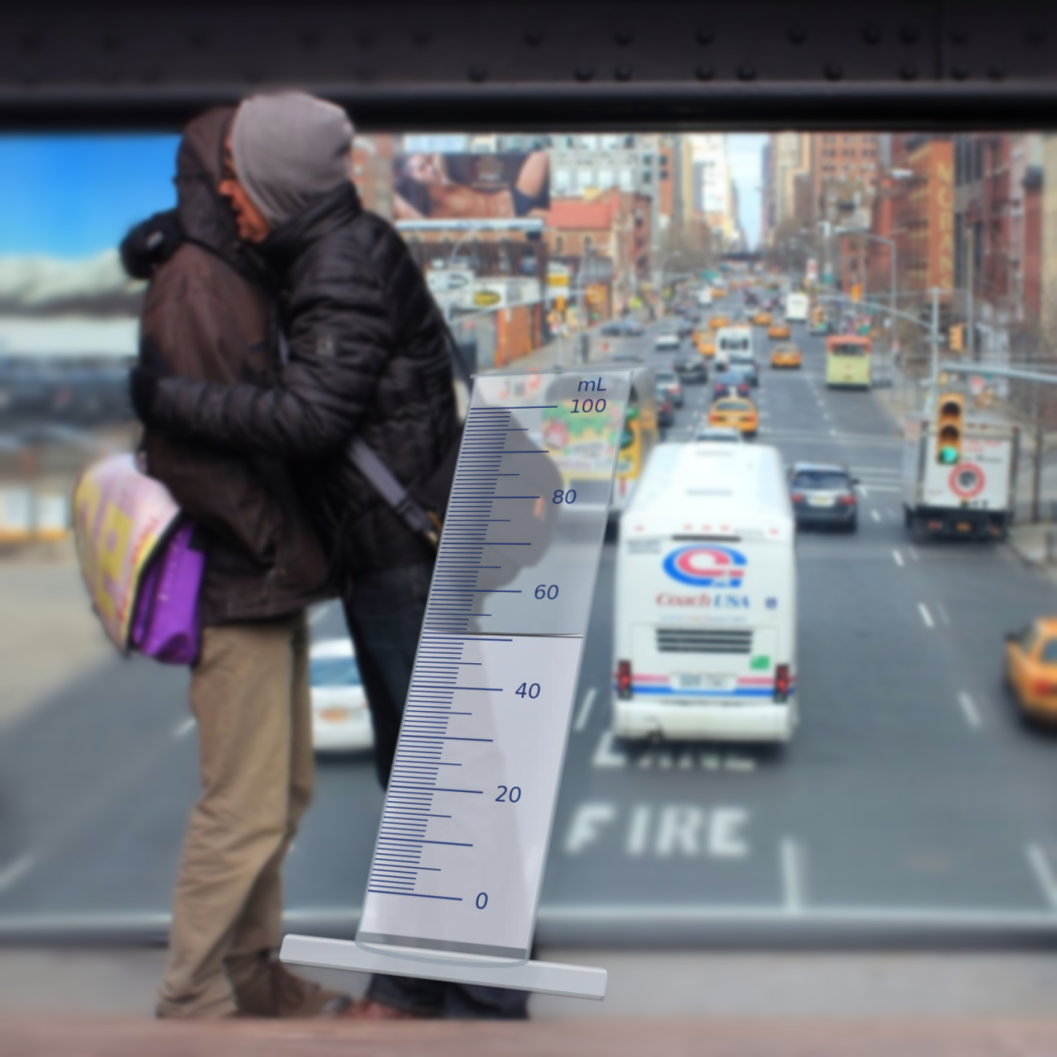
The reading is mL 51
